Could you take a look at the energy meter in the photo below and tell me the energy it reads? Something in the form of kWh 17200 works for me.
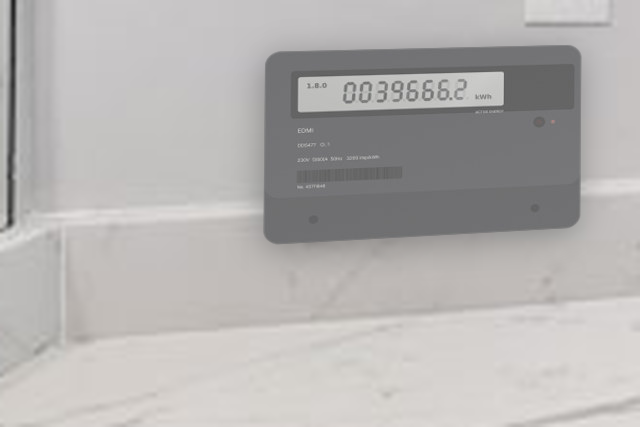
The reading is kWh 39666.2
